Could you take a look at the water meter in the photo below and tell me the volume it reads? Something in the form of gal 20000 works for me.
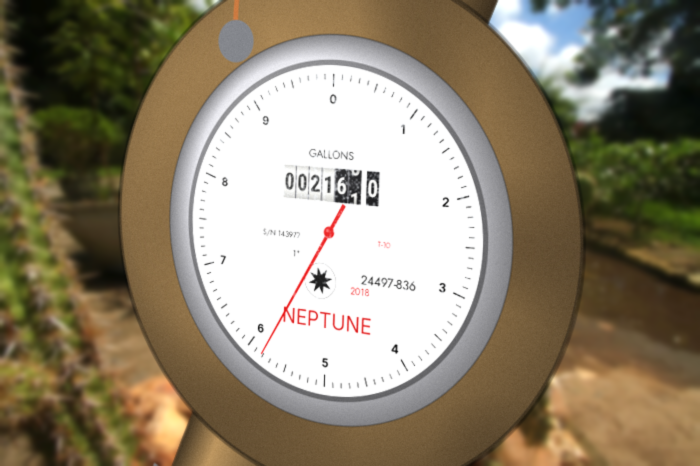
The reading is gal 21605.8
